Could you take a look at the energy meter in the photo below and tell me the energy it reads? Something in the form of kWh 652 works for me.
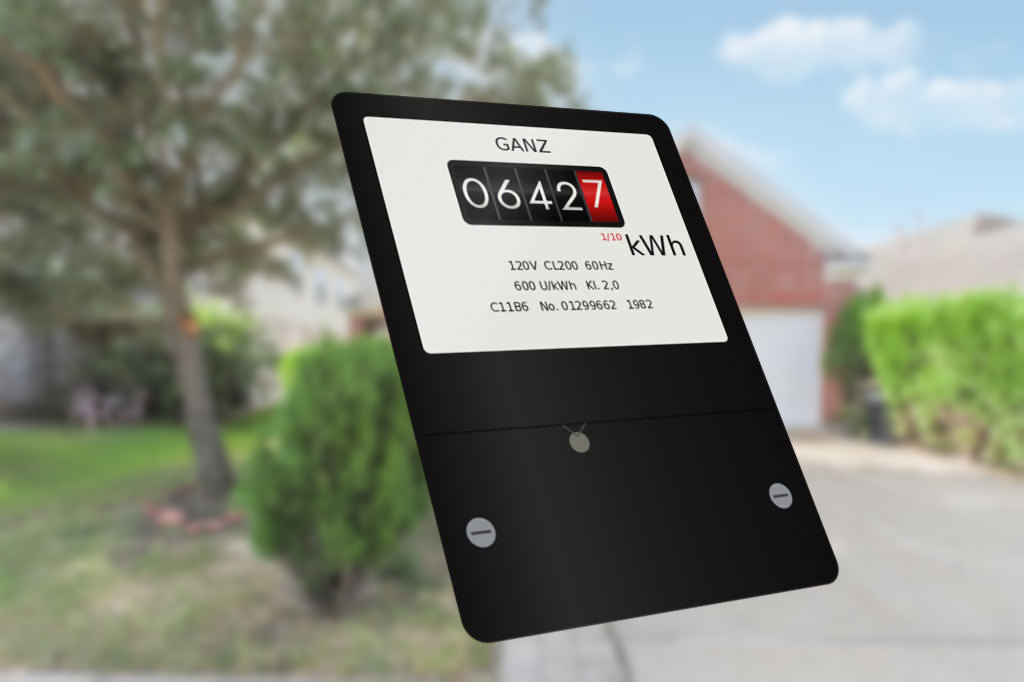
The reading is kWh 642.7
